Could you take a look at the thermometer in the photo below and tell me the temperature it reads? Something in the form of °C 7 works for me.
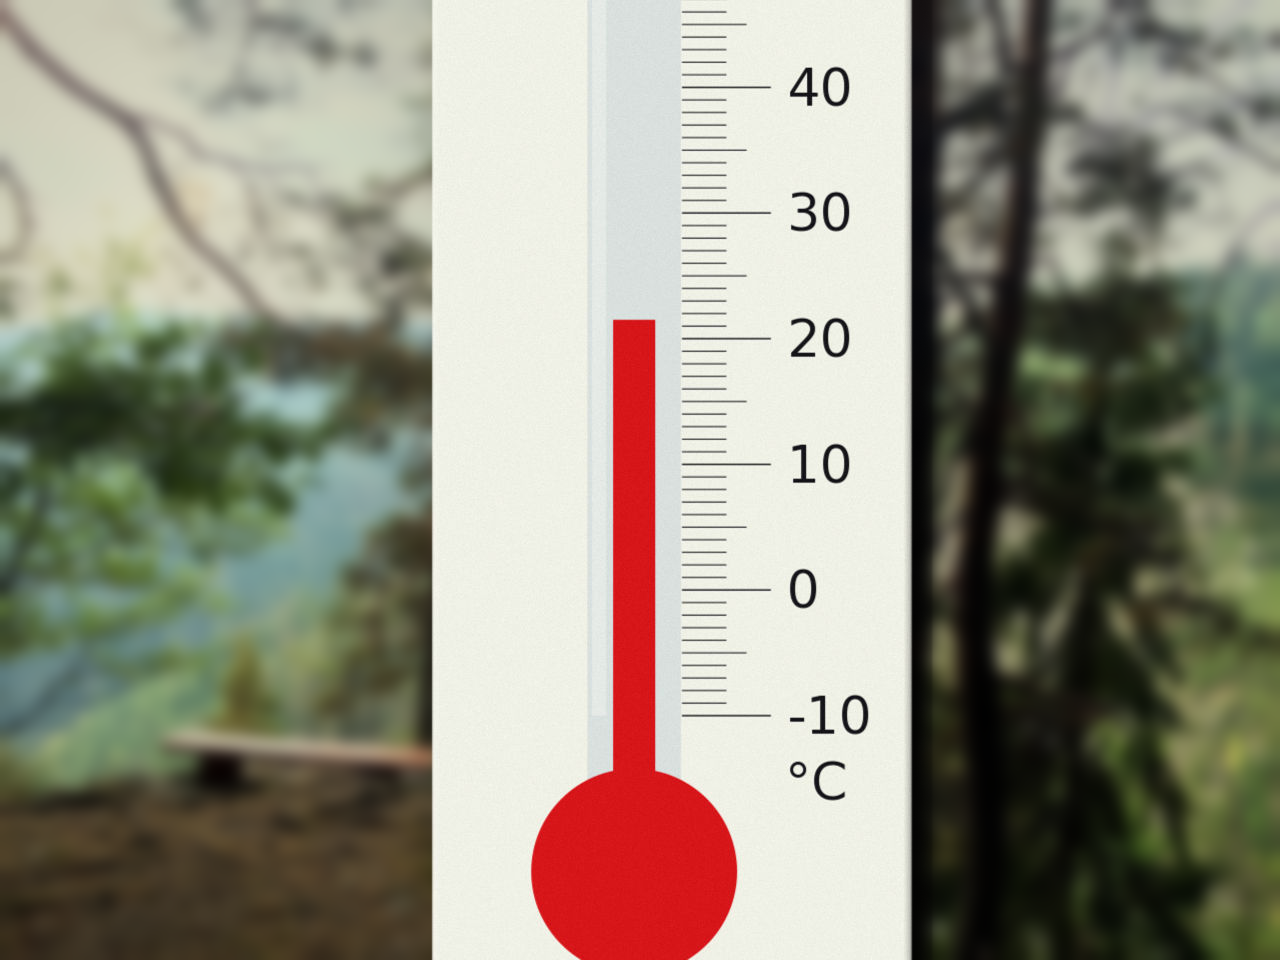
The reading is °C 21.5
